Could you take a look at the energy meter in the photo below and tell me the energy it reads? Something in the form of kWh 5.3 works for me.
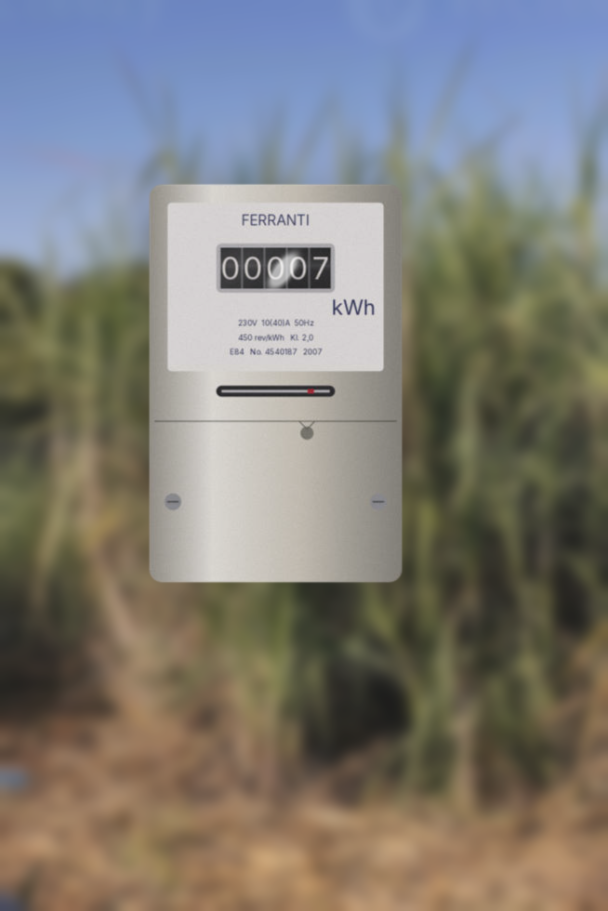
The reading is kWh 7
